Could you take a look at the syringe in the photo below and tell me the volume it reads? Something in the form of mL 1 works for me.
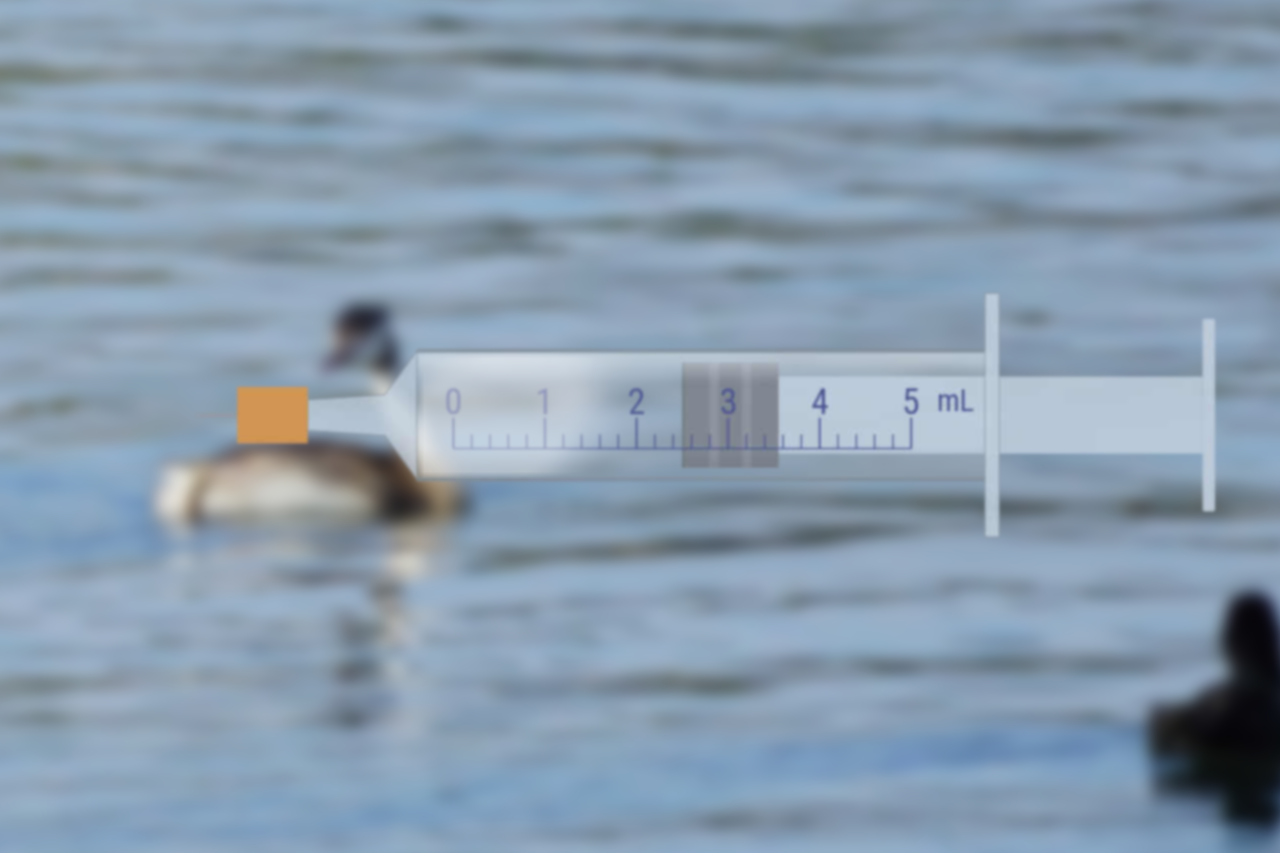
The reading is mL 2.5
